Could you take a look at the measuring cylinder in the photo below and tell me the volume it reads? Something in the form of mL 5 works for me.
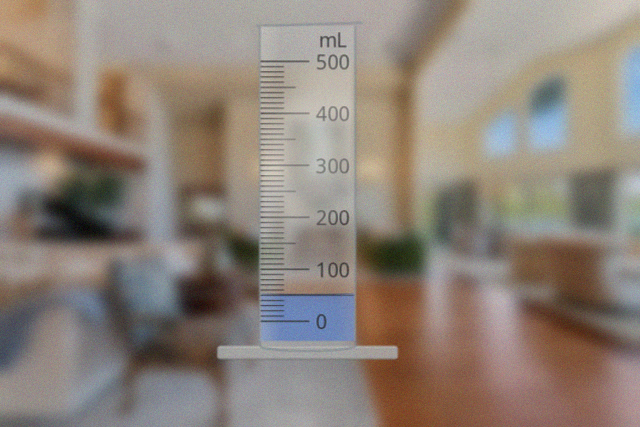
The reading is mL 50
